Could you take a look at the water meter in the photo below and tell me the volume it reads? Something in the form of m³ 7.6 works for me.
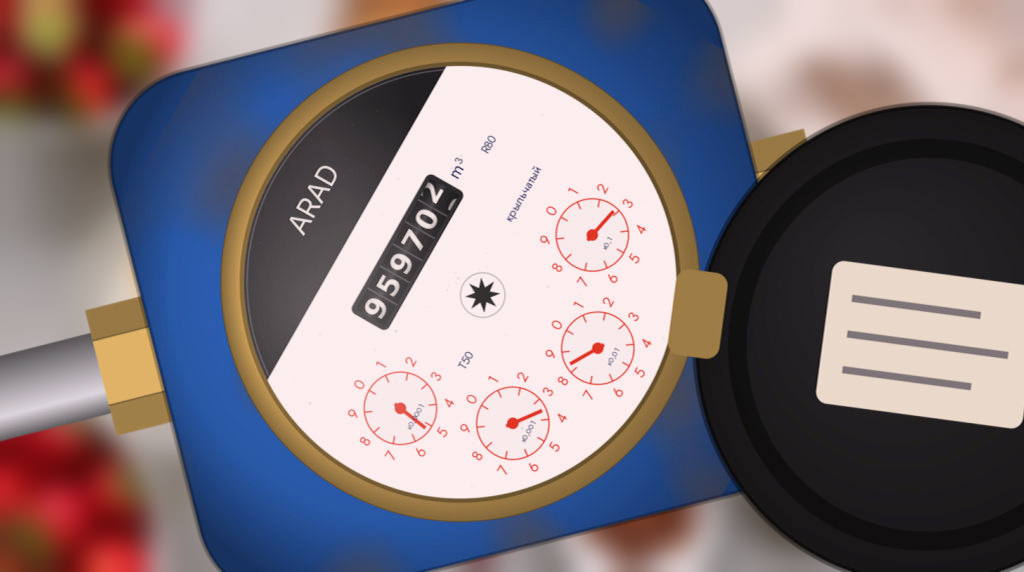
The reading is m³ 959702.2835
